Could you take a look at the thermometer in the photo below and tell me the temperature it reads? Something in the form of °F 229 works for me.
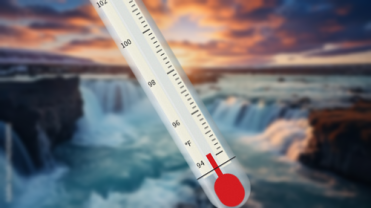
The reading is °F 94.2
